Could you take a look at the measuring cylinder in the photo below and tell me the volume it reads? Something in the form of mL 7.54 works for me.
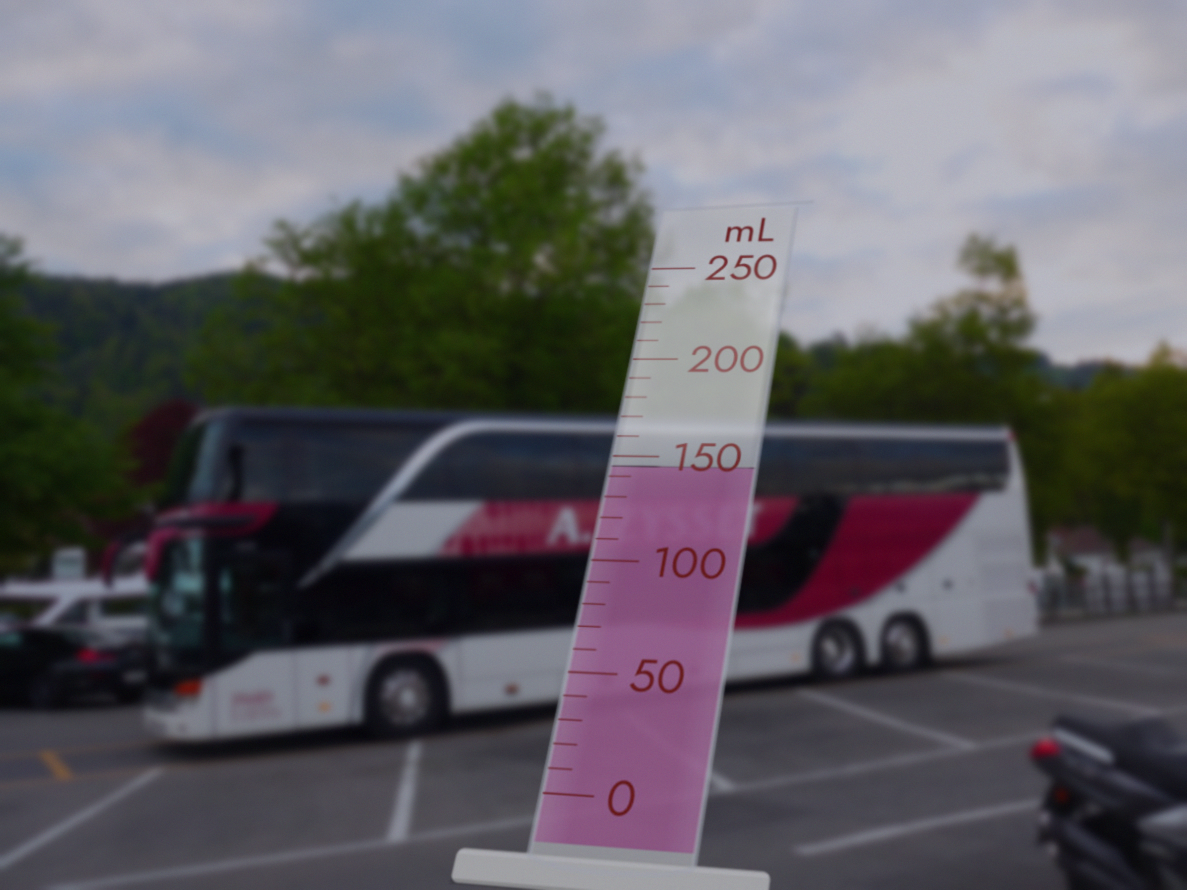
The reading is mL 145
